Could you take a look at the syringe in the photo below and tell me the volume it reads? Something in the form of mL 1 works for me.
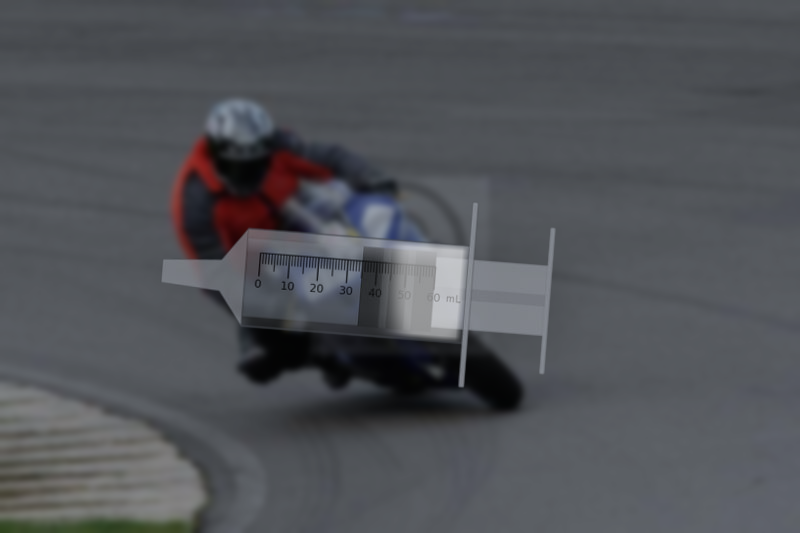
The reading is mL 35
